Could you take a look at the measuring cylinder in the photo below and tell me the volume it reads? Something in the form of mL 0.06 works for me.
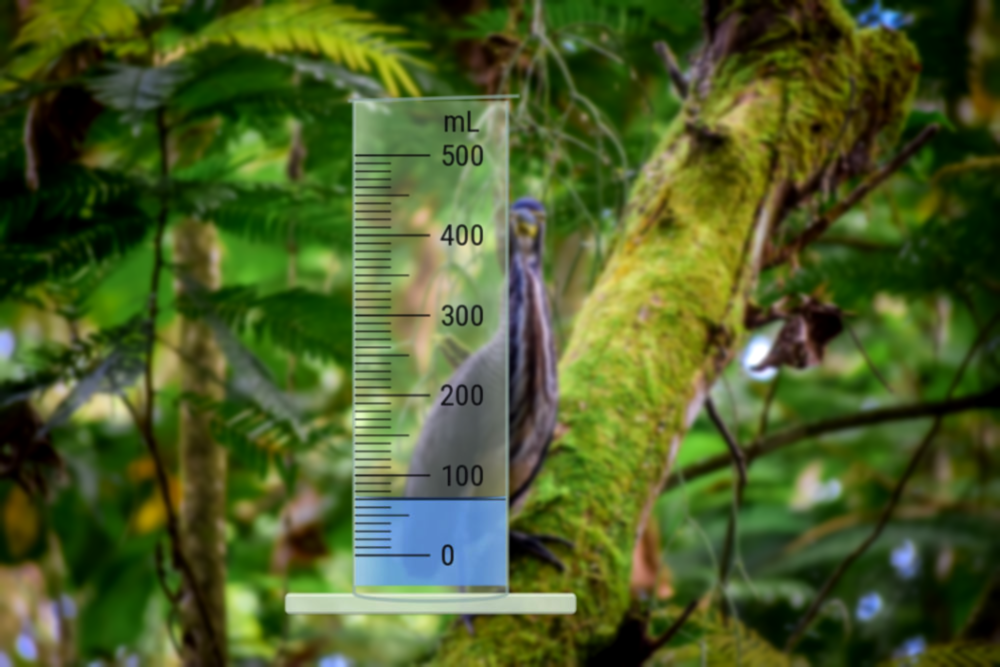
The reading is mL 70
